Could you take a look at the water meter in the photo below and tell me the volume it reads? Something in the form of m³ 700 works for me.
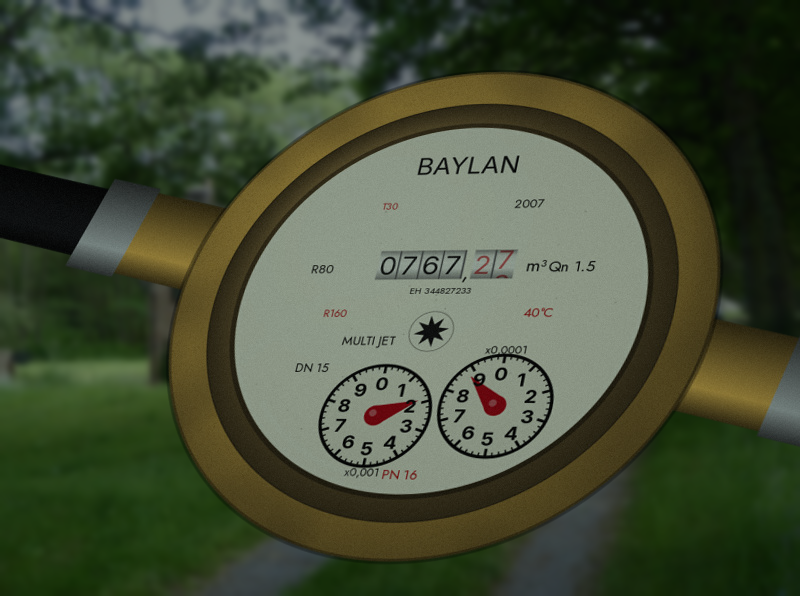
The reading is m³ 767.2718
